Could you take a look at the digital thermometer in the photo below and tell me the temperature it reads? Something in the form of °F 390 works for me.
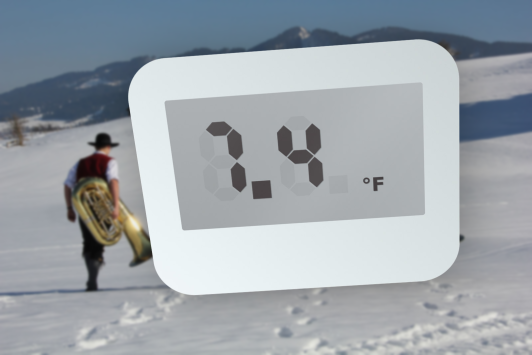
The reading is °F 7.4
